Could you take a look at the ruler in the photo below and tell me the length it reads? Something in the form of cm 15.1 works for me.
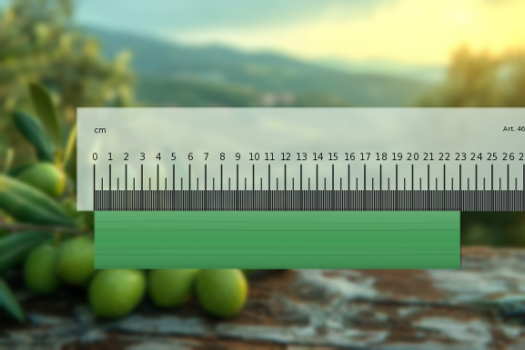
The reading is cm 23
